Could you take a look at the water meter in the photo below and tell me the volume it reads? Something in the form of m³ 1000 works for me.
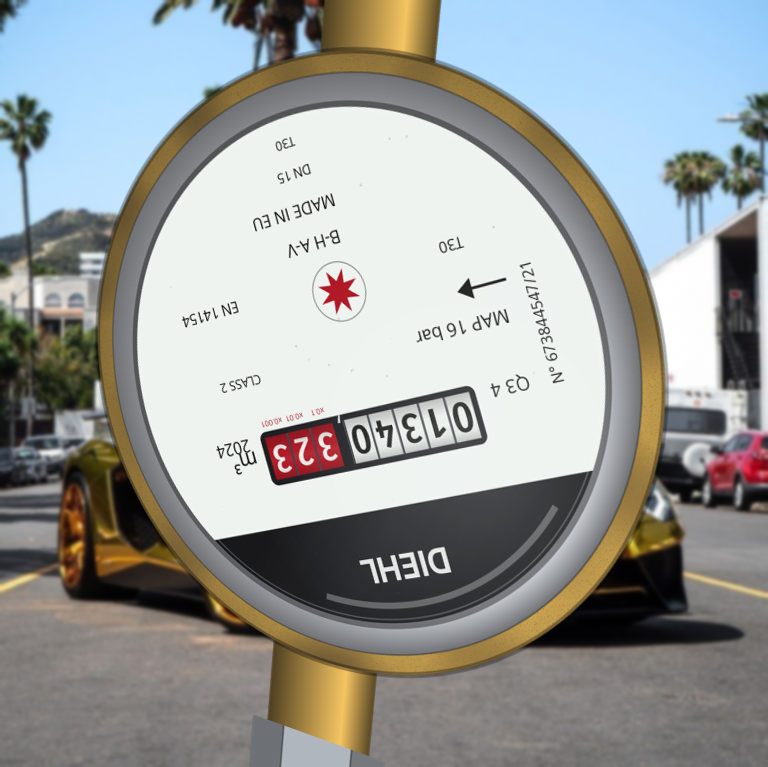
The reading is m³ 1340.323
